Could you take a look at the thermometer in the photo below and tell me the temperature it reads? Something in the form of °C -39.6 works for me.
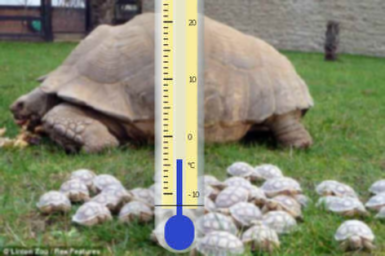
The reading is °C -4
